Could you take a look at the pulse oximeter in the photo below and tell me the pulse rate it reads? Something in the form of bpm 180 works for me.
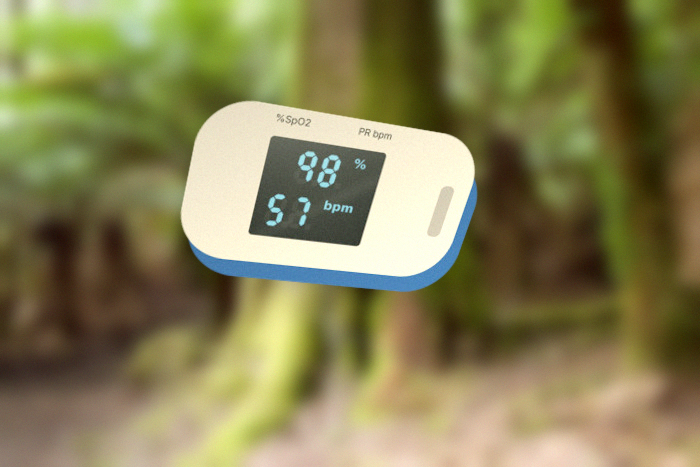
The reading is bpm 57
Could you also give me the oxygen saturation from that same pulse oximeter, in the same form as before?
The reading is % 98
